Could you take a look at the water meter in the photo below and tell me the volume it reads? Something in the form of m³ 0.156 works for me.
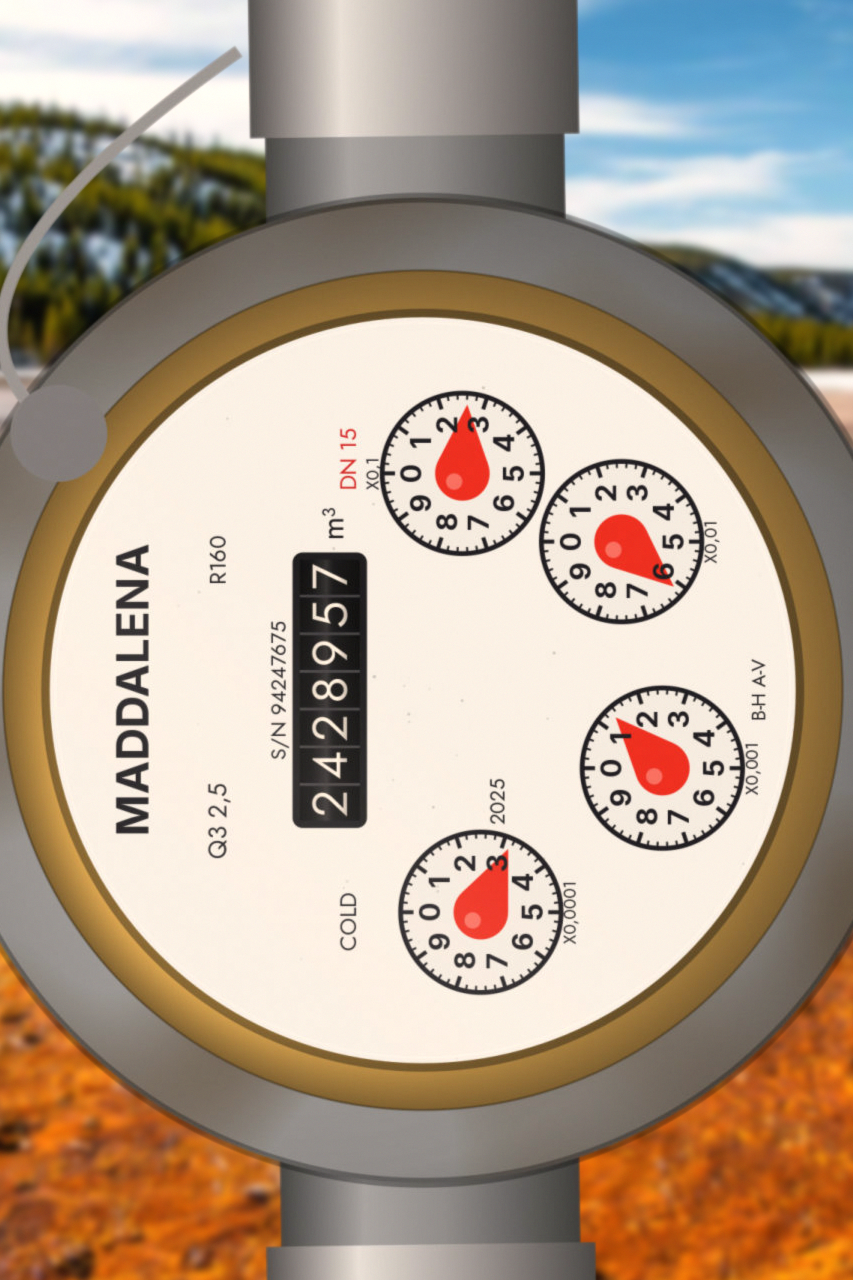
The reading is m³ 2428957.2613
